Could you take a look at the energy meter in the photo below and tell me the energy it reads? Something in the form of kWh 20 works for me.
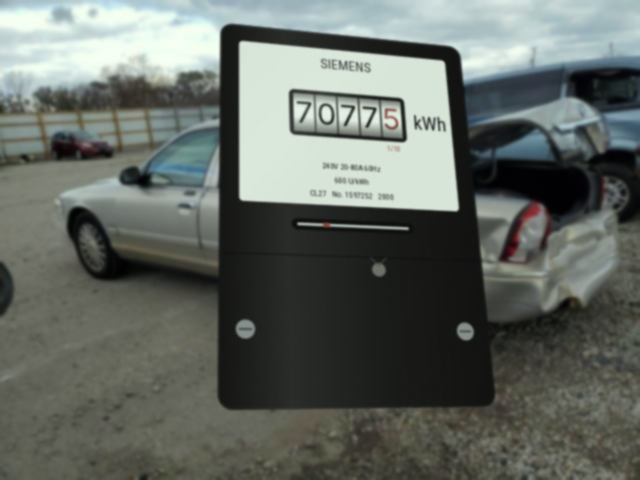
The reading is kWh 7077.5
